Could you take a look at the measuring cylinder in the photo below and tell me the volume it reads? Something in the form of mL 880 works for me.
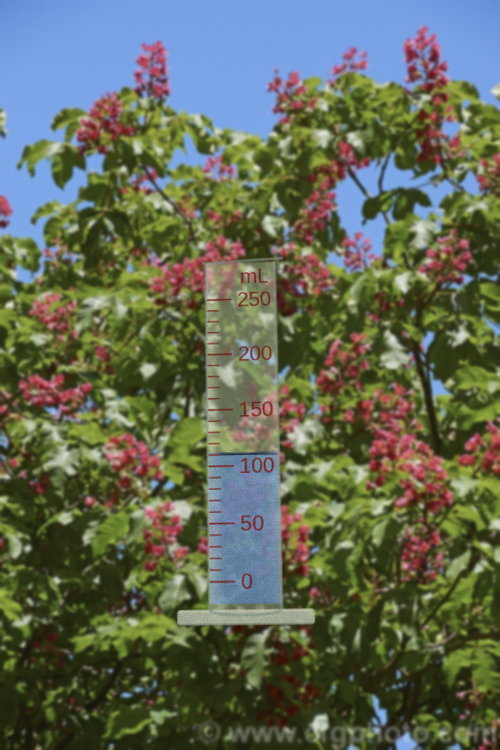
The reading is mL 110
